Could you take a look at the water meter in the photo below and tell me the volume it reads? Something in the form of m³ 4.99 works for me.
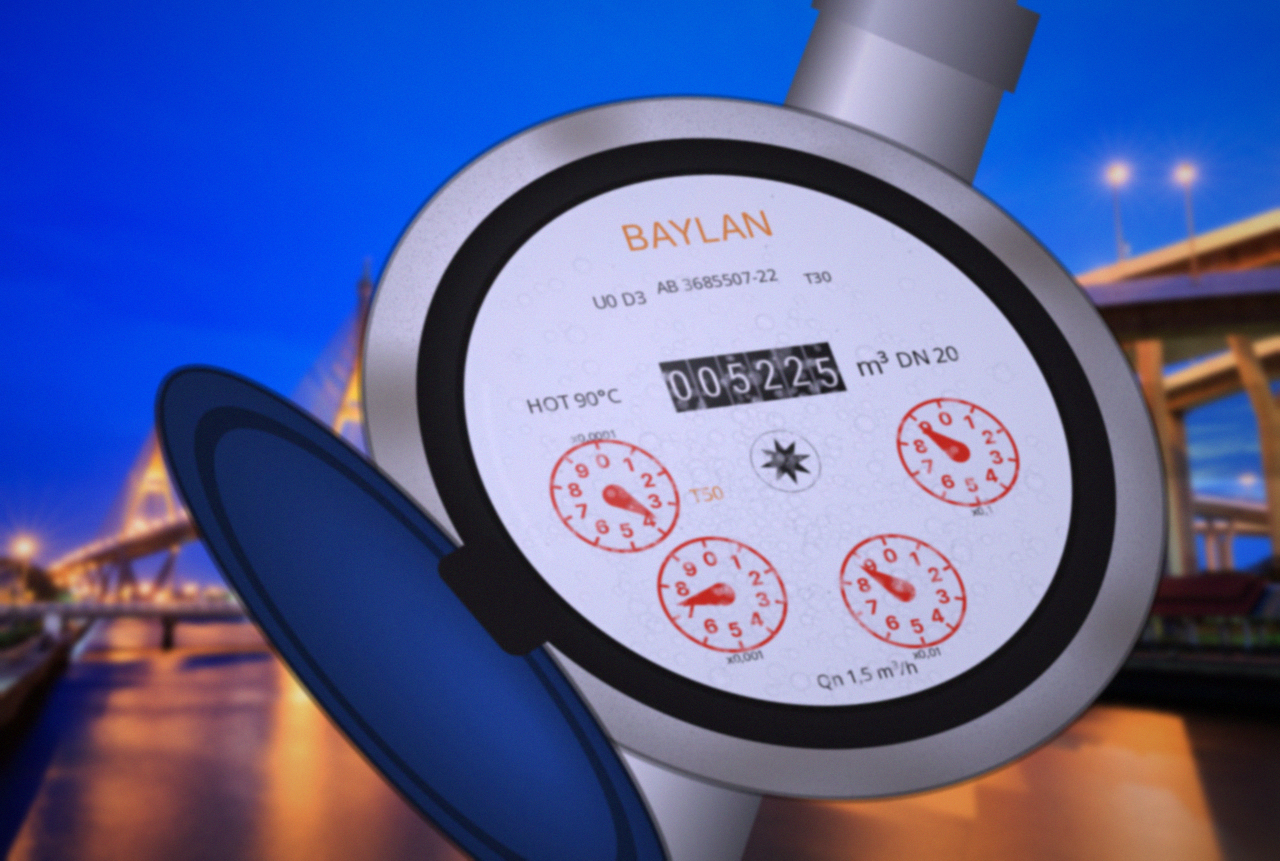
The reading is m³ 5224.8873
